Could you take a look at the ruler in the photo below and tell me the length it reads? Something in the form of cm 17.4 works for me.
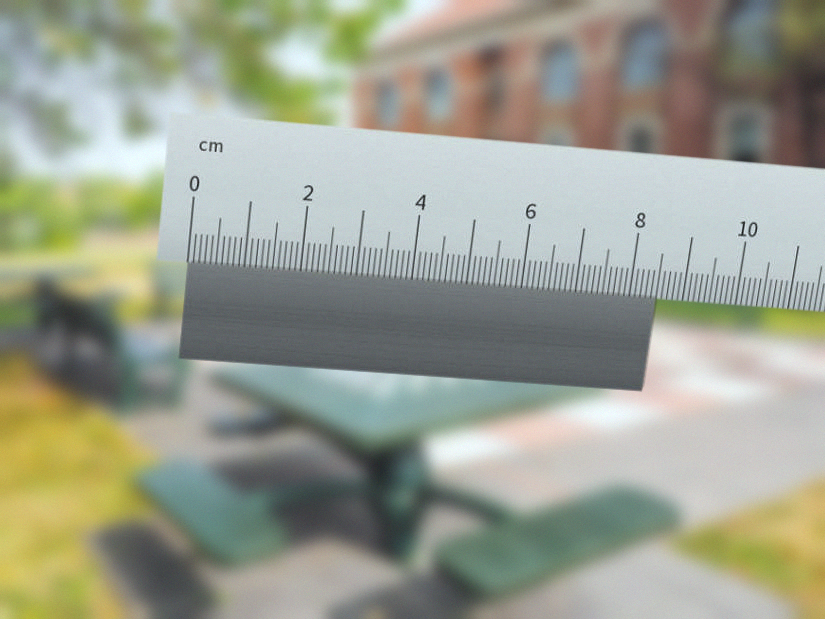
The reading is cm 8.5
